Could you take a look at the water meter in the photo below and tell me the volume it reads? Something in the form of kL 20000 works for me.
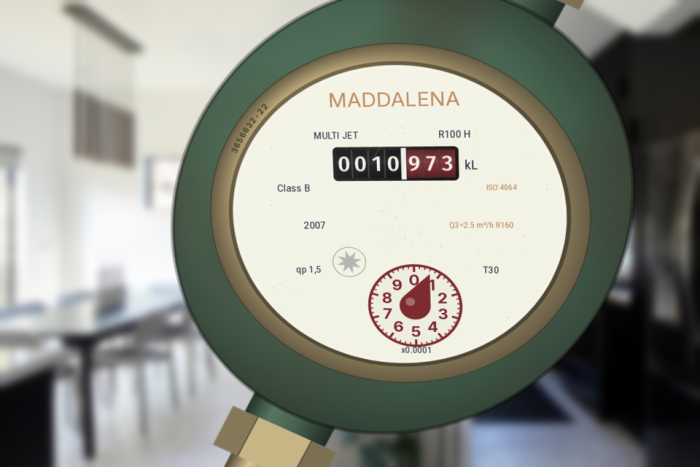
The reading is kL 10.9730
